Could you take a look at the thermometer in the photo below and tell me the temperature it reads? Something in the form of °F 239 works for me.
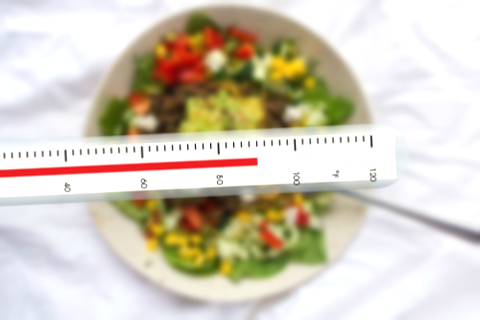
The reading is °F 90
